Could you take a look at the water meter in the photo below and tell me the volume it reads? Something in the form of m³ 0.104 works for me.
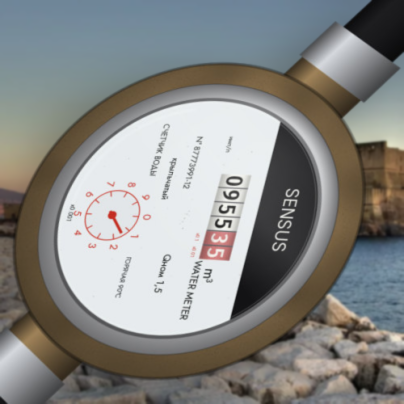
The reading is m³ 955.351
